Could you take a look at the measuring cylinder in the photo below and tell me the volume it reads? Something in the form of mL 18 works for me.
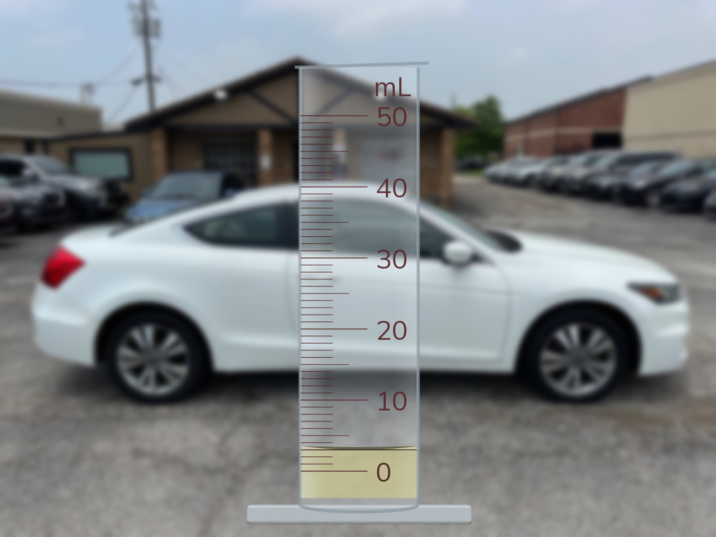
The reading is mL 3
